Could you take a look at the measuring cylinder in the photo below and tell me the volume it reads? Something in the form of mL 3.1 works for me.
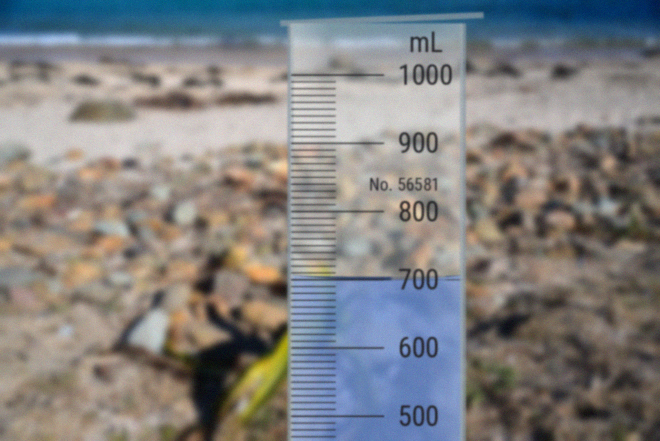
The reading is mL 700
